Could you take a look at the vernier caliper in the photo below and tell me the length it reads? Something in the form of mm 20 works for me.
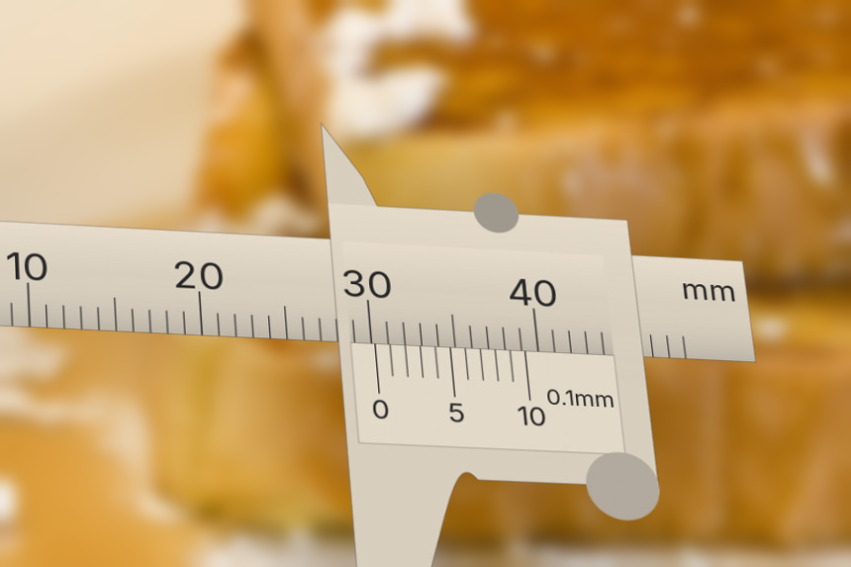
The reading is mm 30.2
